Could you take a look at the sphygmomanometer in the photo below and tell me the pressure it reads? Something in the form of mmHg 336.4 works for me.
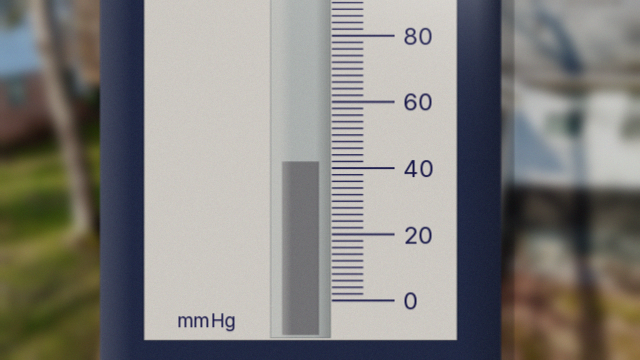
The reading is mmHg 42
